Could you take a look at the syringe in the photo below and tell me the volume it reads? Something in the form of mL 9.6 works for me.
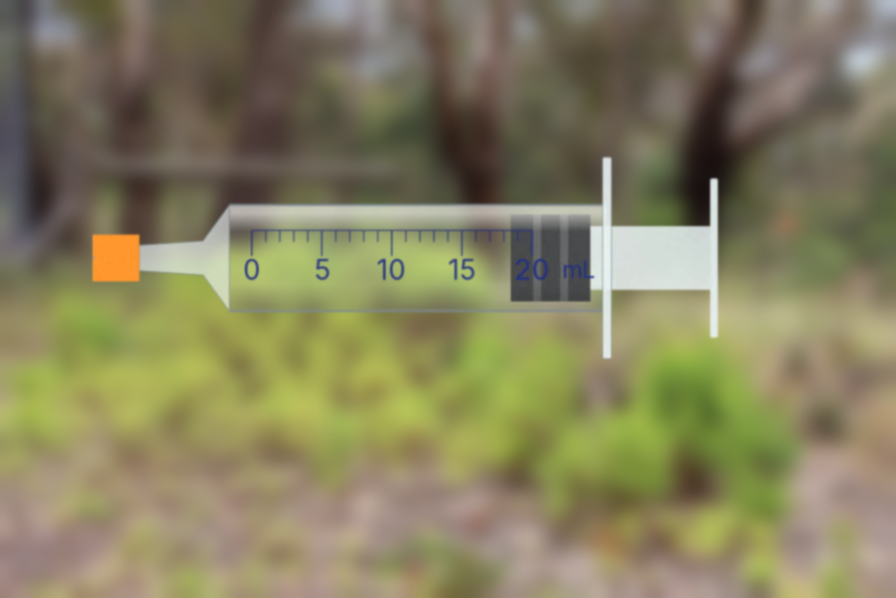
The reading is mL 18.5
